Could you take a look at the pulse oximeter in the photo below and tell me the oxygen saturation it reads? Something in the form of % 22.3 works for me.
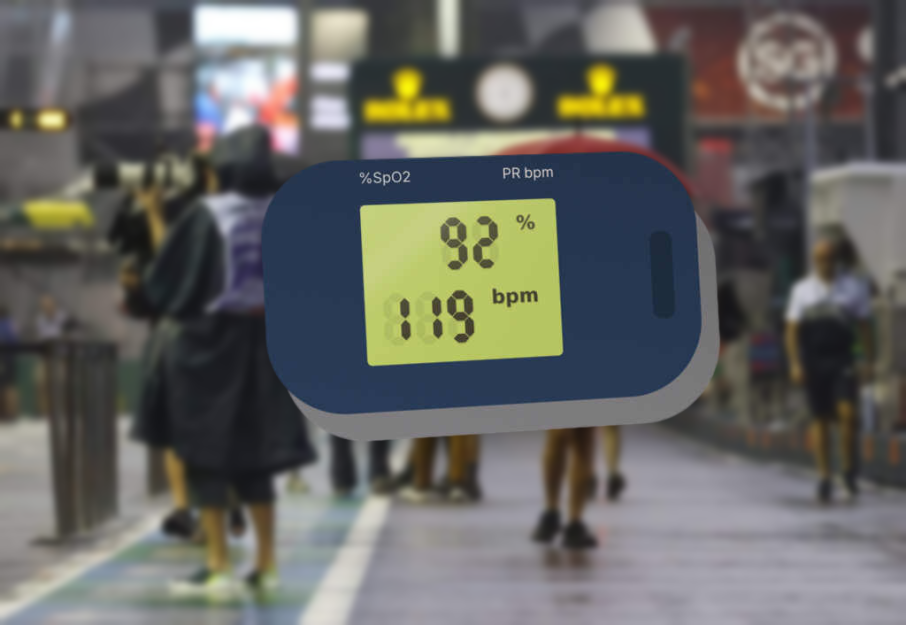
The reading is % 92
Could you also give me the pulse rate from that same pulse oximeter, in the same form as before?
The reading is bpm 119
